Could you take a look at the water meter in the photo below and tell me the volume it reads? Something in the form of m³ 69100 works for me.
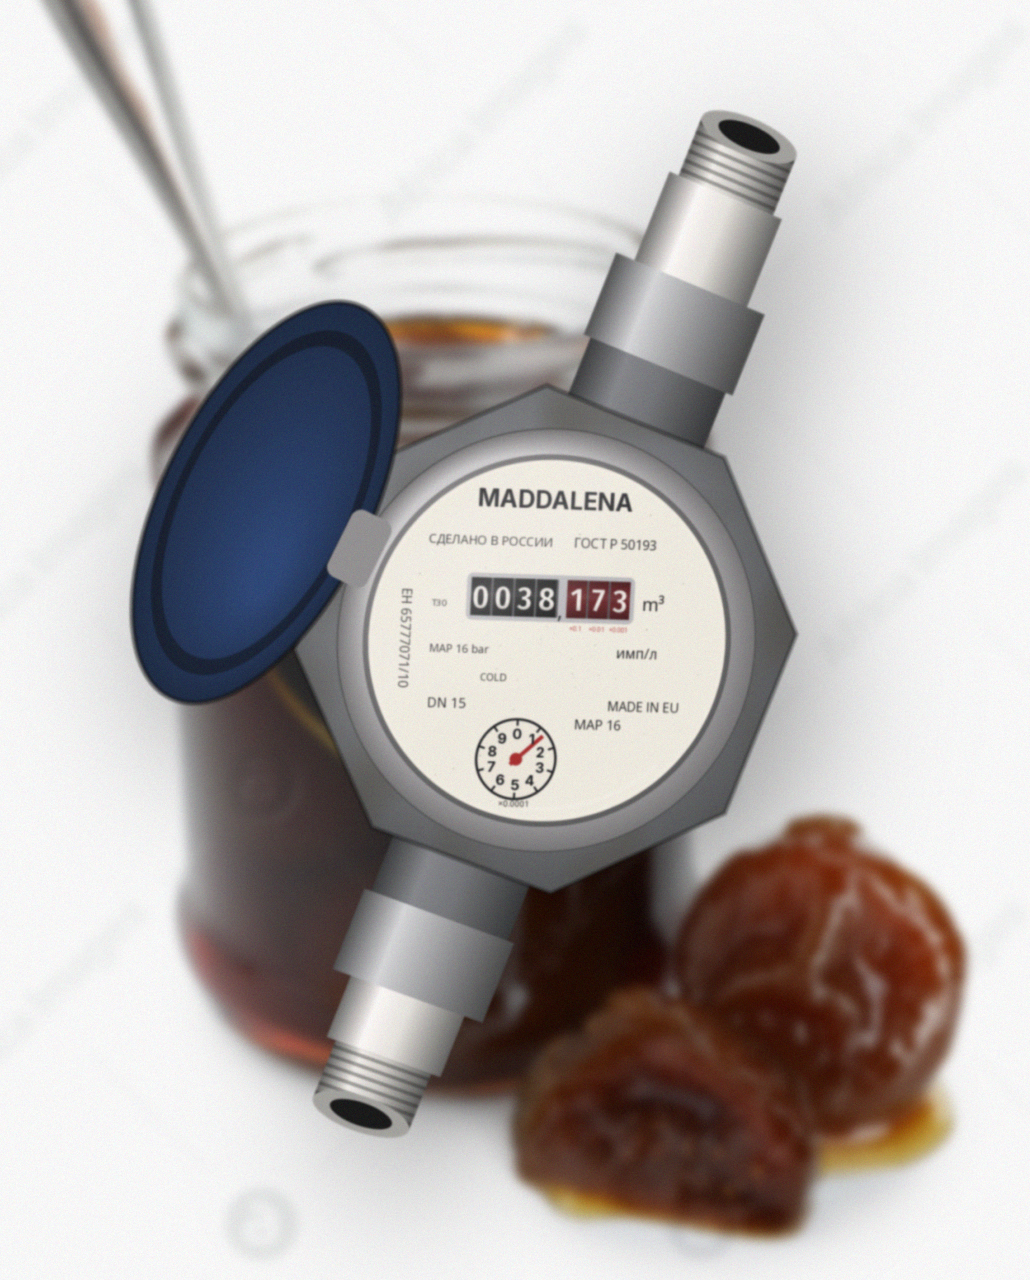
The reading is m³ 38.1731
